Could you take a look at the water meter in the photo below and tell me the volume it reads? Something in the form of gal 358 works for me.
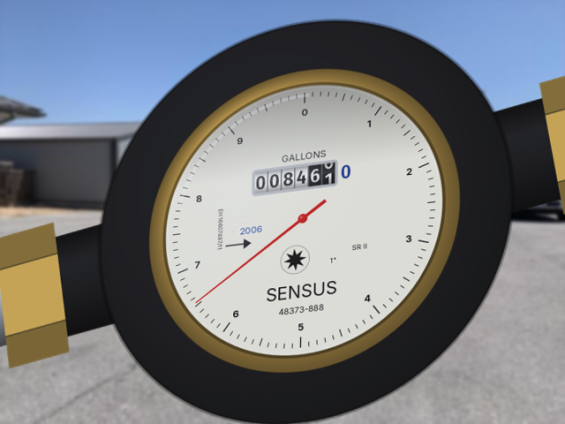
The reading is gal 84606.5
